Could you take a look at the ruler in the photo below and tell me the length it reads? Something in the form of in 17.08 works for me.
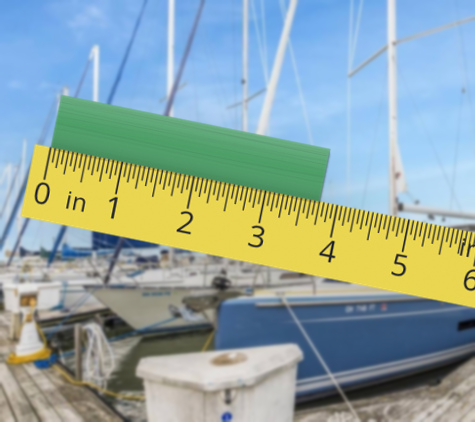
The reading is in 3.75
